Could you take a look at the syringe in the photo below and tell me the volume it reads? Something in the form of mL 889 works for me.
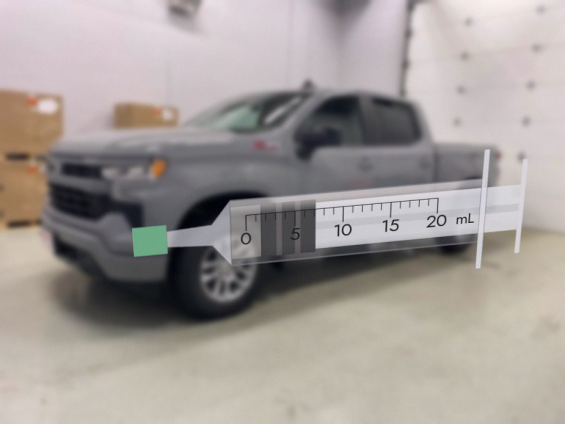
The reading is mL 1.5
